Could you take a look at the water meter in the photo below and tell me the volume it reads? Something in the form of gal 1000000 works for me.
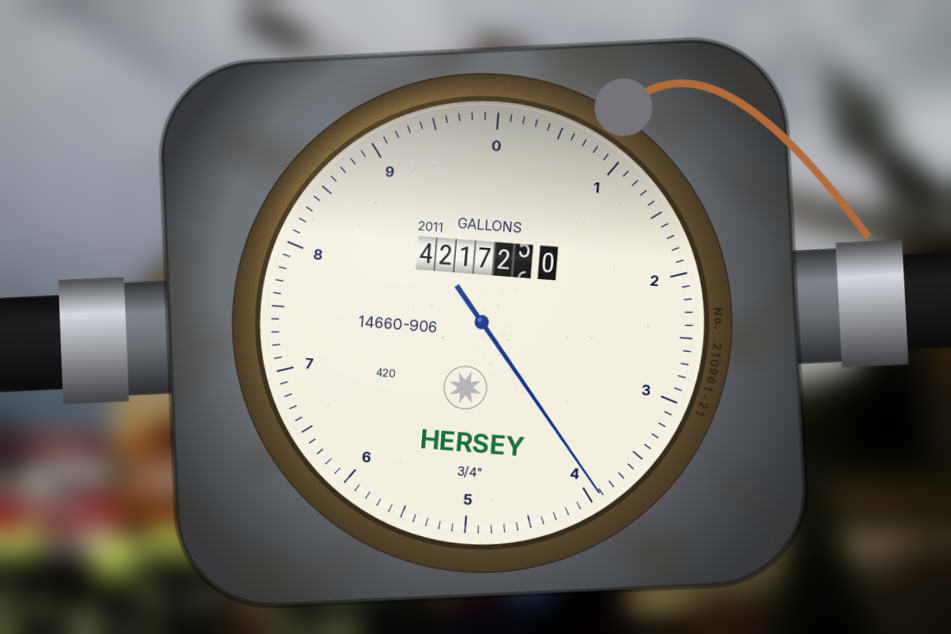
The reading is gal 4217253.9
